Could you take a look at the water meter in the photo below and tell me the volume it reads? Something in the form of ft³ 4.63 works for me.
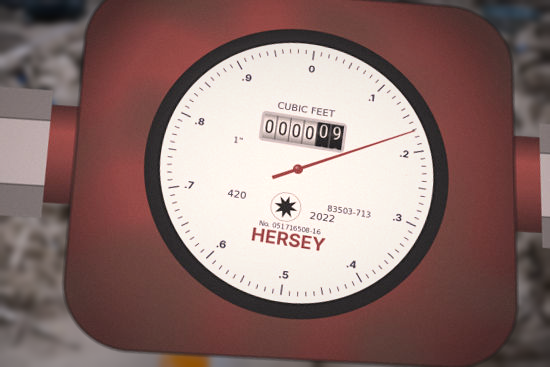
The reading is ft³ 9.17
